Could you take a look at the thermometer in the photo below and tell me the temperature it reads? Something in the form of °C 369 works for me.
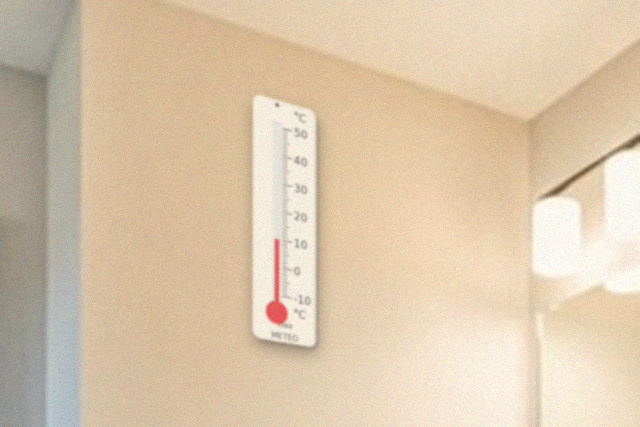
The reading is °C 10
